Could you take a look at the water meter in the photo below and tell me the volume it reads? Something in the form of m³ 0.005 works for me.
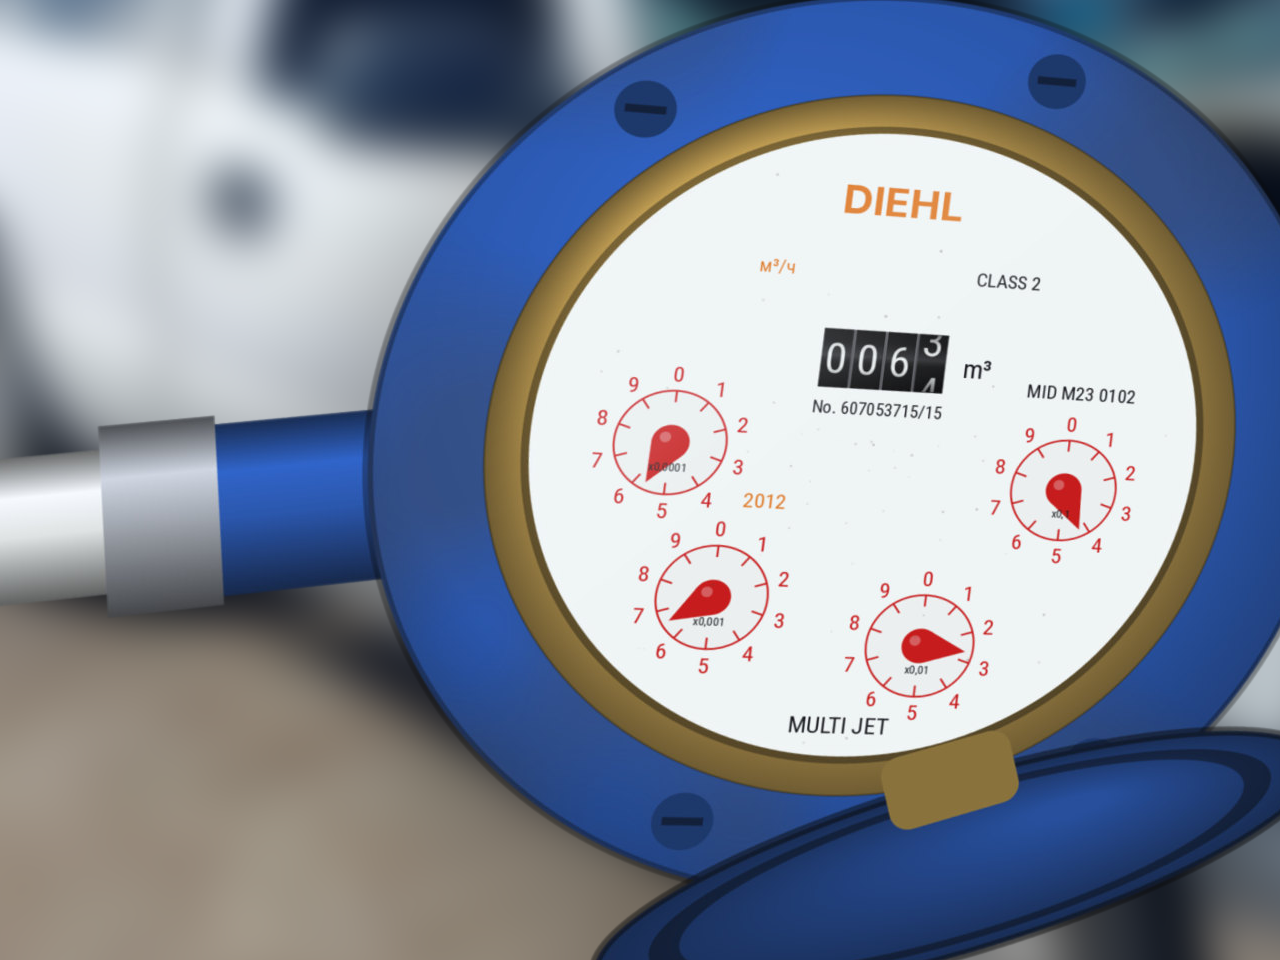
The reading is m³ 63.4265
